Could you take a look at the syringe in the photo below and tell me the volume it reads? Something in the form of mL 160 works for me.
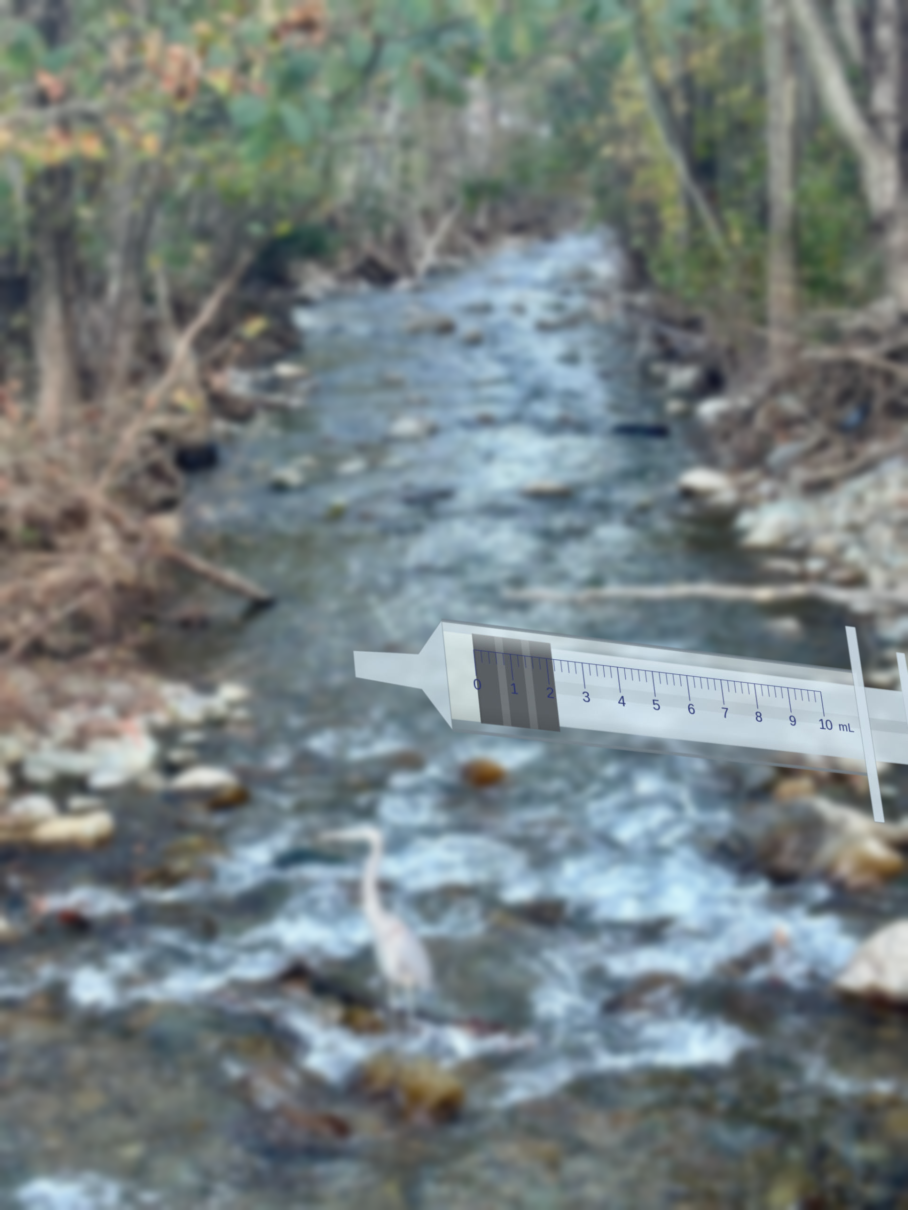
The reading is mL 0
